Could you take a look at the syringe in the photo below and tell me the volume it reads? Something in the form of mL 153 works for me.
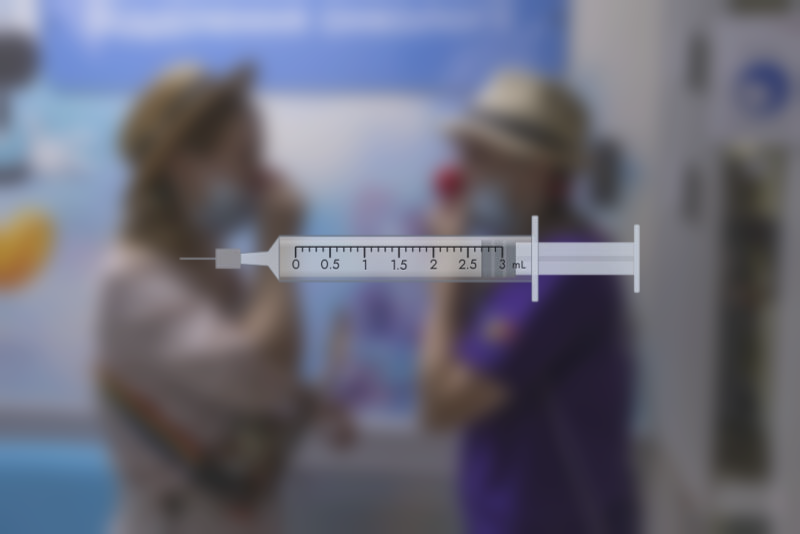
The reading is mL 2.7
